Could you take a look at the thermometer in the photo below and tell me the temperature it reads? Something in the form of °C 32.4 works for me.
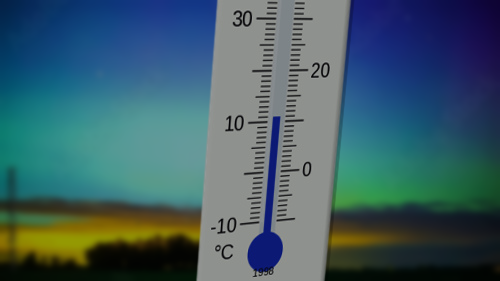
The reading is °C 11
